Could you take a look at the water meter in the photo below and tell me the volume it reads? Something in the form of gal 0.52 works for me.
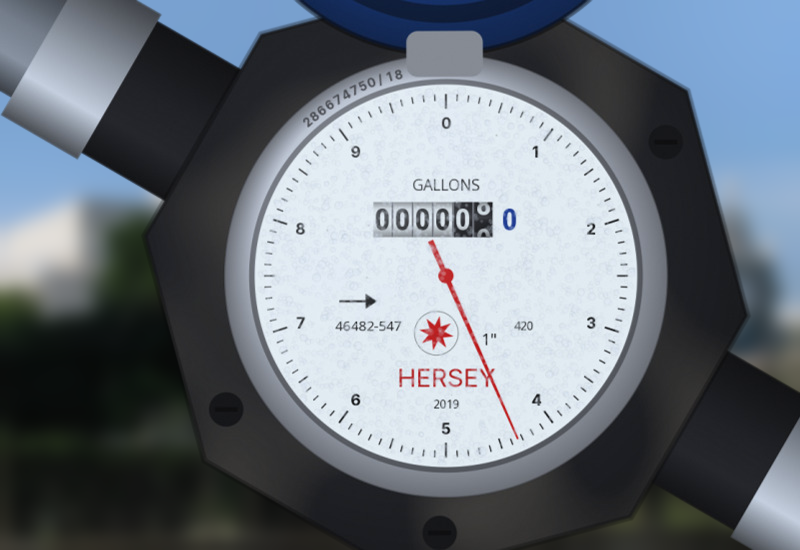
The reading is gal 84.3
